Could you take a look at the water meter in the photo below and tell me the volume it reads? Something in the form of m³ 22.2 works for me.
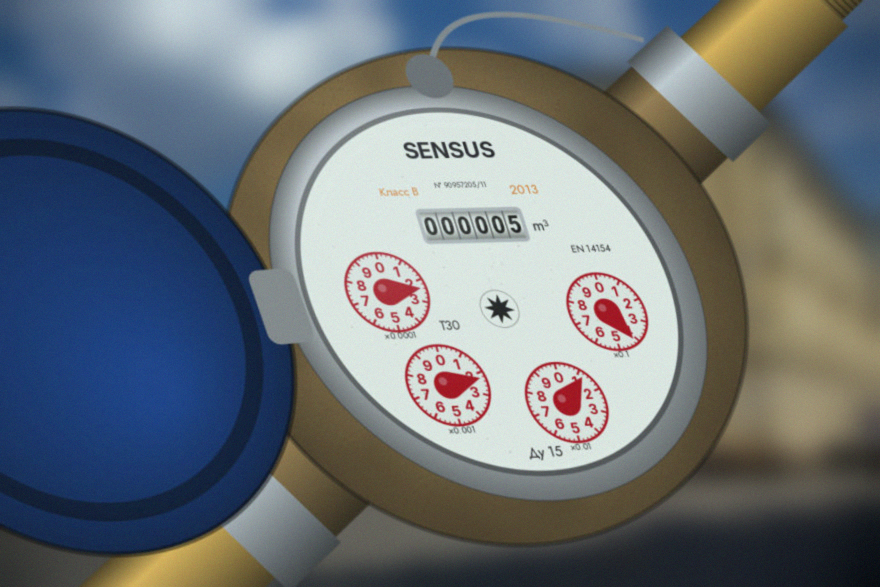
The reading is m³ 5.4122
